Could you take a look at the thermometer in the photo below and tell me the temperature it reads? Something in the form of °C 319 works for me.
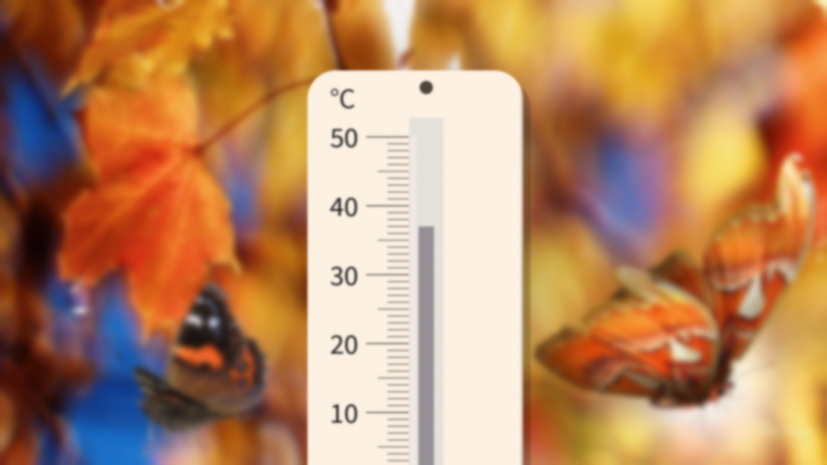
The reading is °C 37
